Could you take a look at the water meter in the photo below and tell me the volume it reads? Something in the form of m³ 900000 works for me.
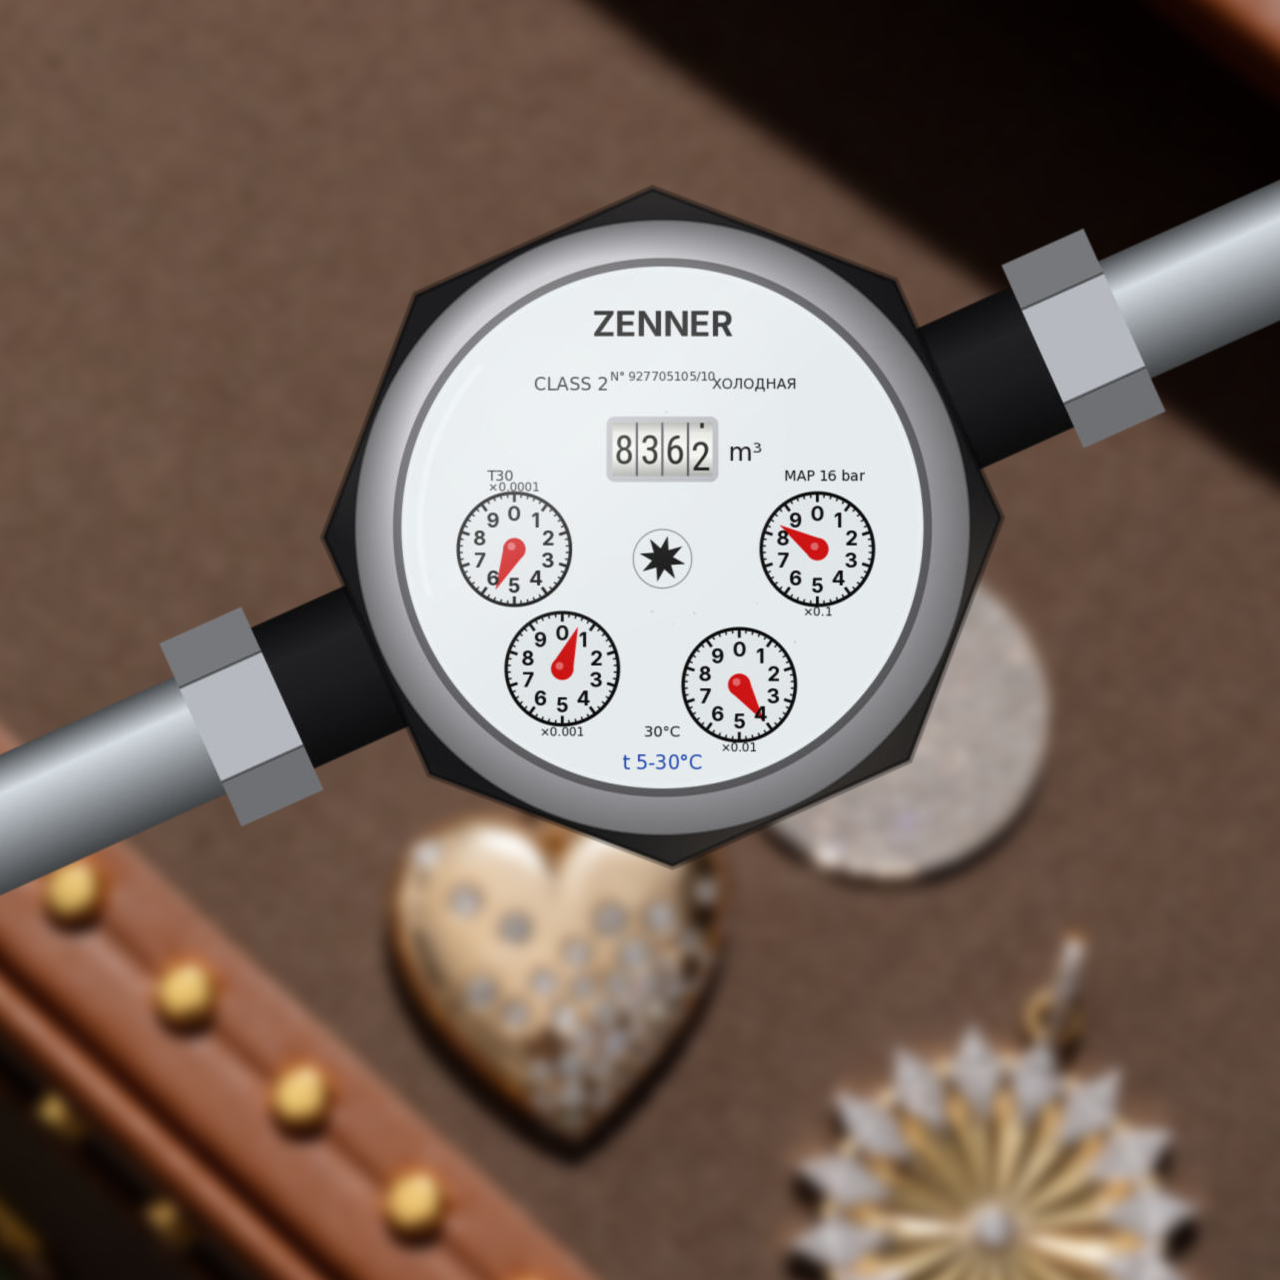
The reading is m³ 8361.8405
